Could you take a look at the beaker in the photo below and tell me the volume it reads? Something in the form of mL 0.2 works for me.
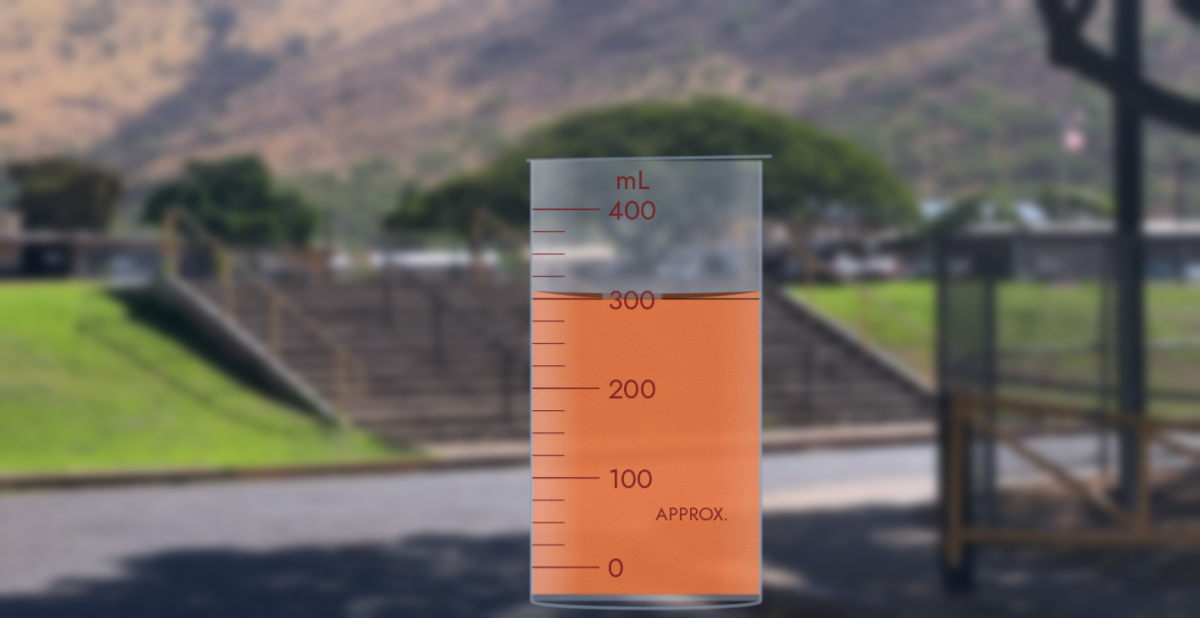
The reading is mL 300
